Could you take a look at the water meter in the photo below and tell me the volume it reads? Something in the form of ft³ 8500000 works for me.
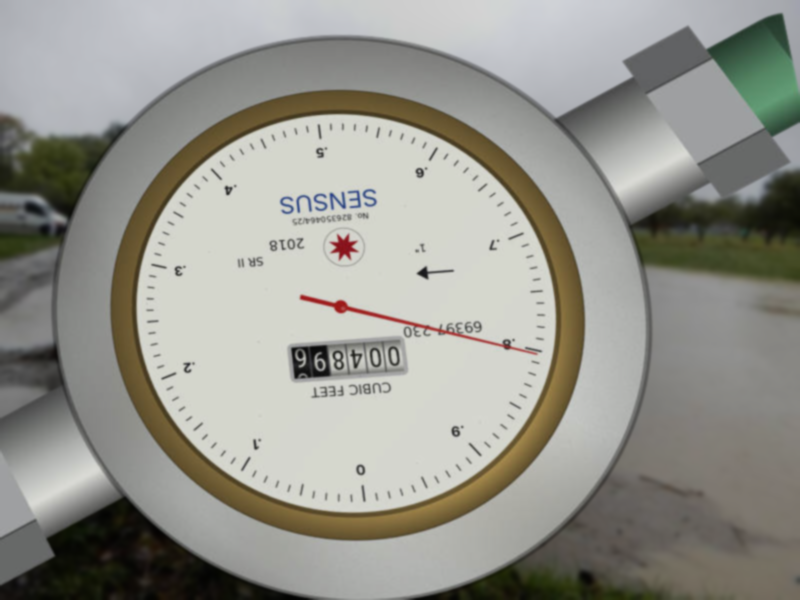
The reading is ft³ 4895.80
